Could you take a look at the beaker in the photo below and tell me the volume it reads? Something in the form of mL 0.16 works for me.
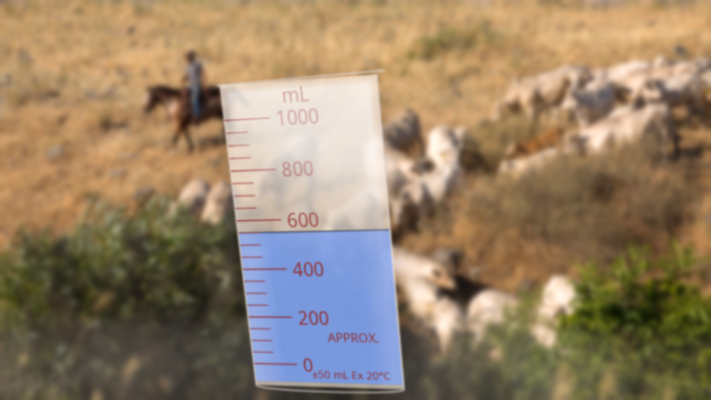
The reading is mL 550
